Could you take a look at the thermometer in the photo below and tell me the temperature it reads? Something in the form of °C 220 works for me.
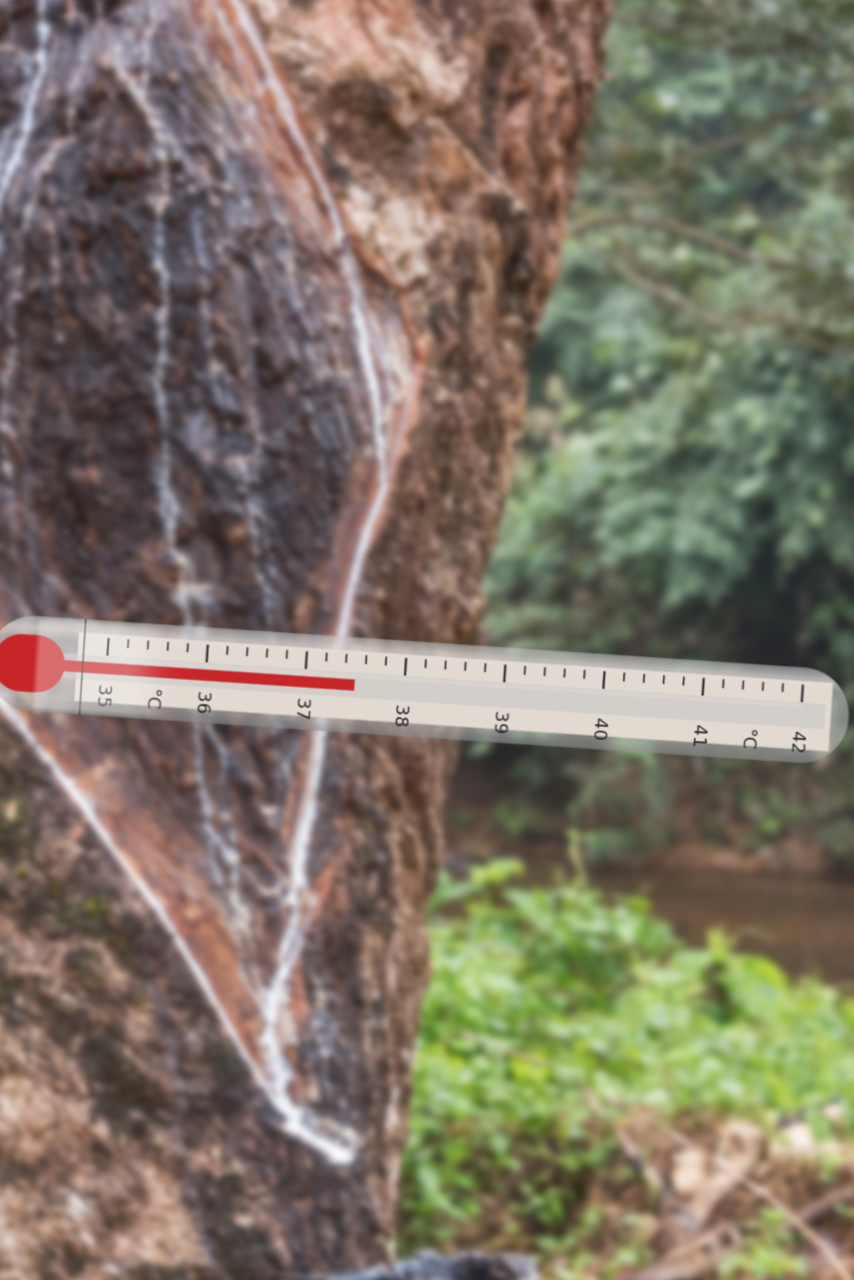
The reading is °C 37.5
